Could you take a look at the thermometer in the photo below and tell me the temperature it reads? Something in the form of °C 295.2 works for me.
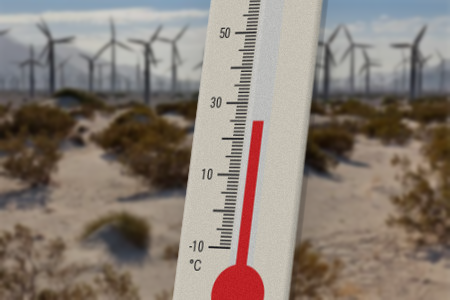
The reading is °C 25
